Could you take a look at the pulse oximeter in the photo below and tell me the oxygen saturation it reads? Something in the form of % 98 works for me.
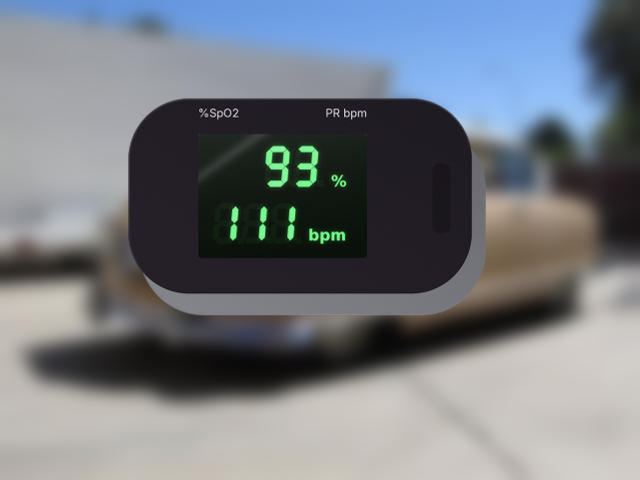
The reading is % 93
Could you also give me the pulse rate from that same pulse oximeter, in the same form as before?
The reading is bpm 111
